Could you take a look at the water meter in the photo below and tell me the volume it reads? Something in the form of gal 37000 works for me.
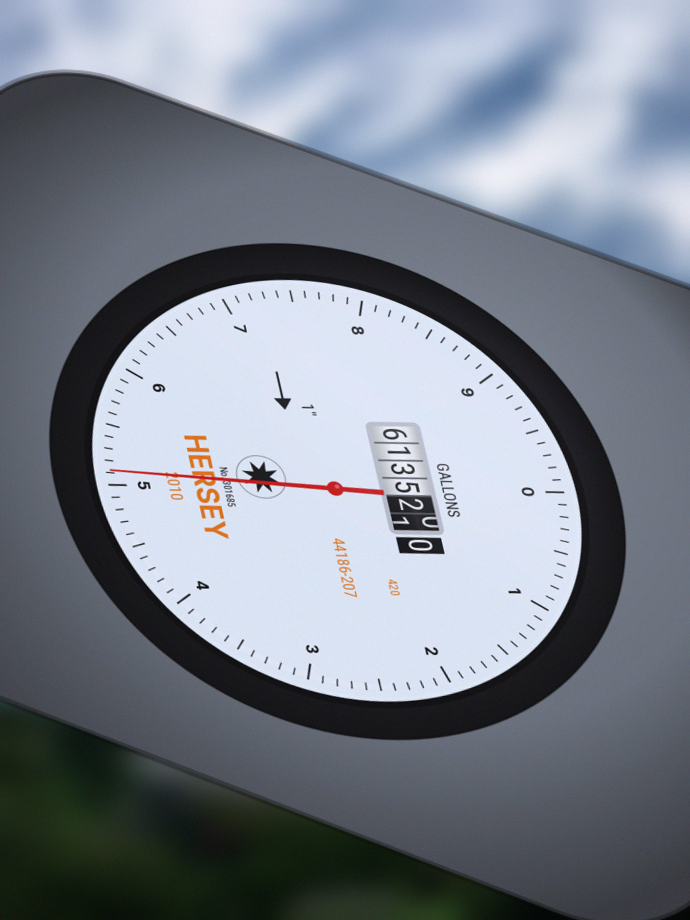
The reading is gal 6135205.1
